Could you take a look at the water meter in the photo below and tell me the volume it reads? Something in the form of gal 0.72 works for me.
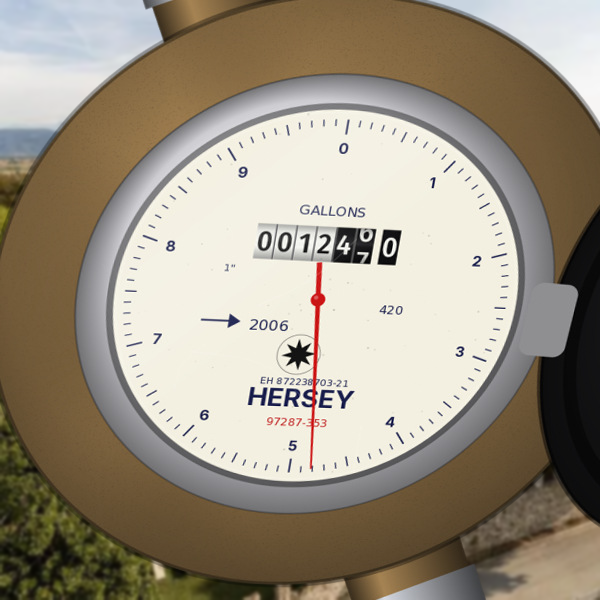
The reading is gal 12464.8
